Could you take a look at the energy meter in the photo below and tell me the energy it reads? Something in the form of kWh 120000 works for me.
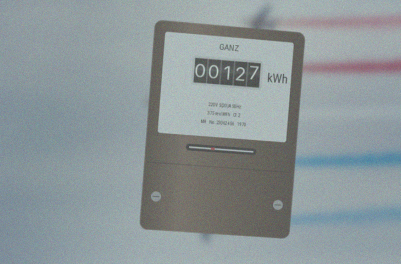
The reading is kWh 127
